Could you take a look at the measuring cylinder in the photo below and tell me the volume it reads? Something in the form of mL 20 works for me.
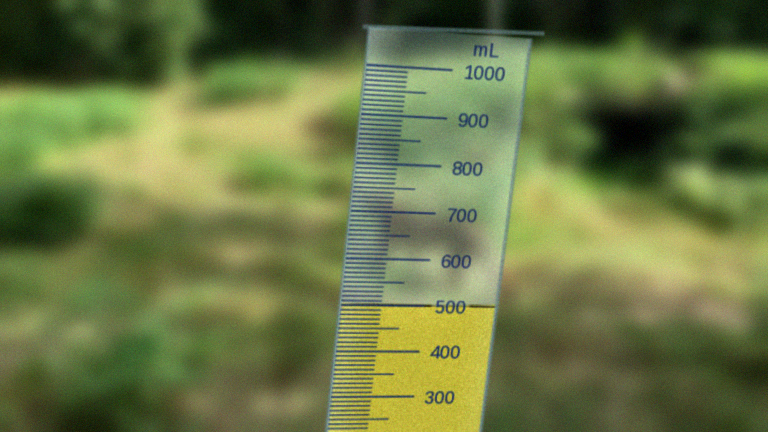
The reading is mL 500
